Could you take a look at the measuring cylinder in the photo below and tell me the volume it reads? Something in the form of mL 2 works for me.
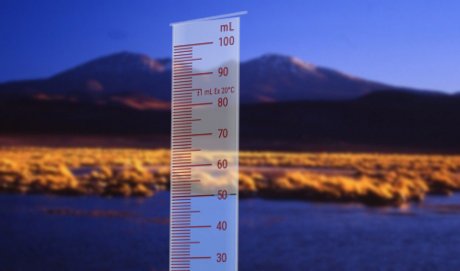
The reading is mL 50
